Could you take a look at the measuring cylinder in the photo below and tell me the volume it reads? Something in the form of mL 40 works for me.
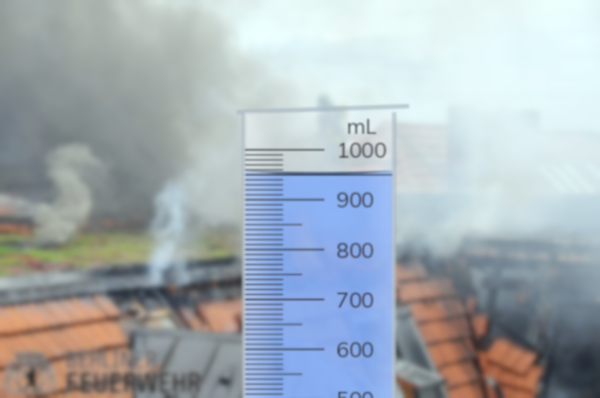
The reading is mL 950
